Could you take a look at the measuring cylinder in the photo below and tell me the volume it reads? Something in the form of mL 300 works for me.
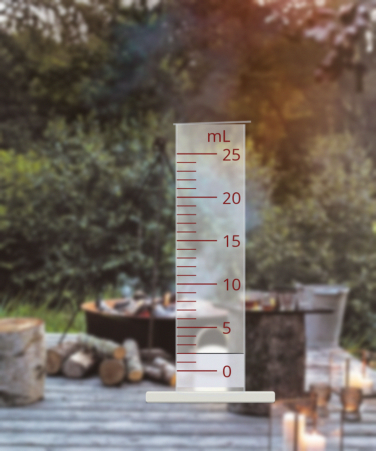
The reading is mL 2
